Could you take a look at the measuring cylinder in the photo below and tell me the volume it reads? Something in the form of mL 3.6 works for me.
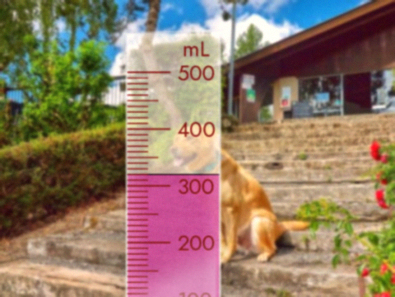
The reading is mL 320
